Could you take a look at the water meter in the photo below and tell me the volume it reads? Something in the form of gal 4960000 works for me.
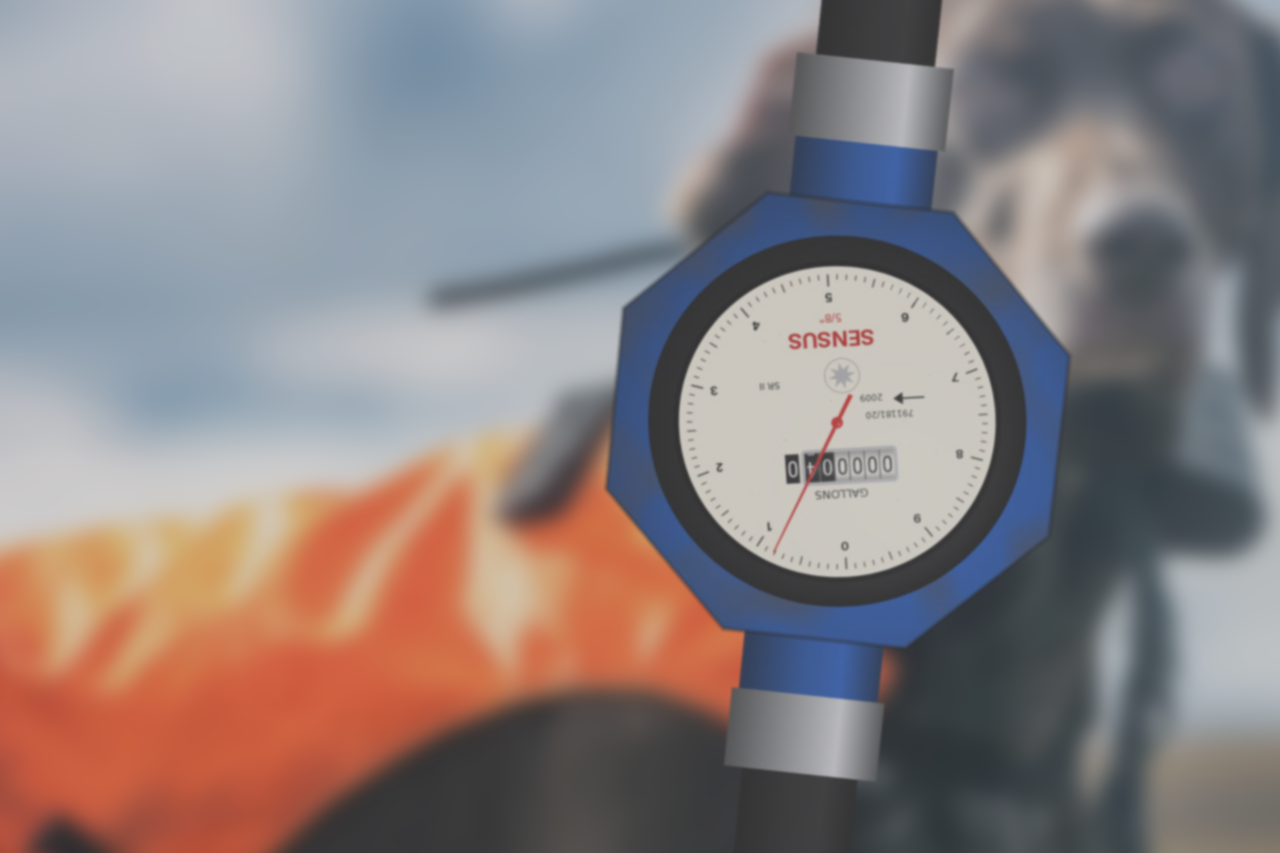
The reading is gal 40.8
